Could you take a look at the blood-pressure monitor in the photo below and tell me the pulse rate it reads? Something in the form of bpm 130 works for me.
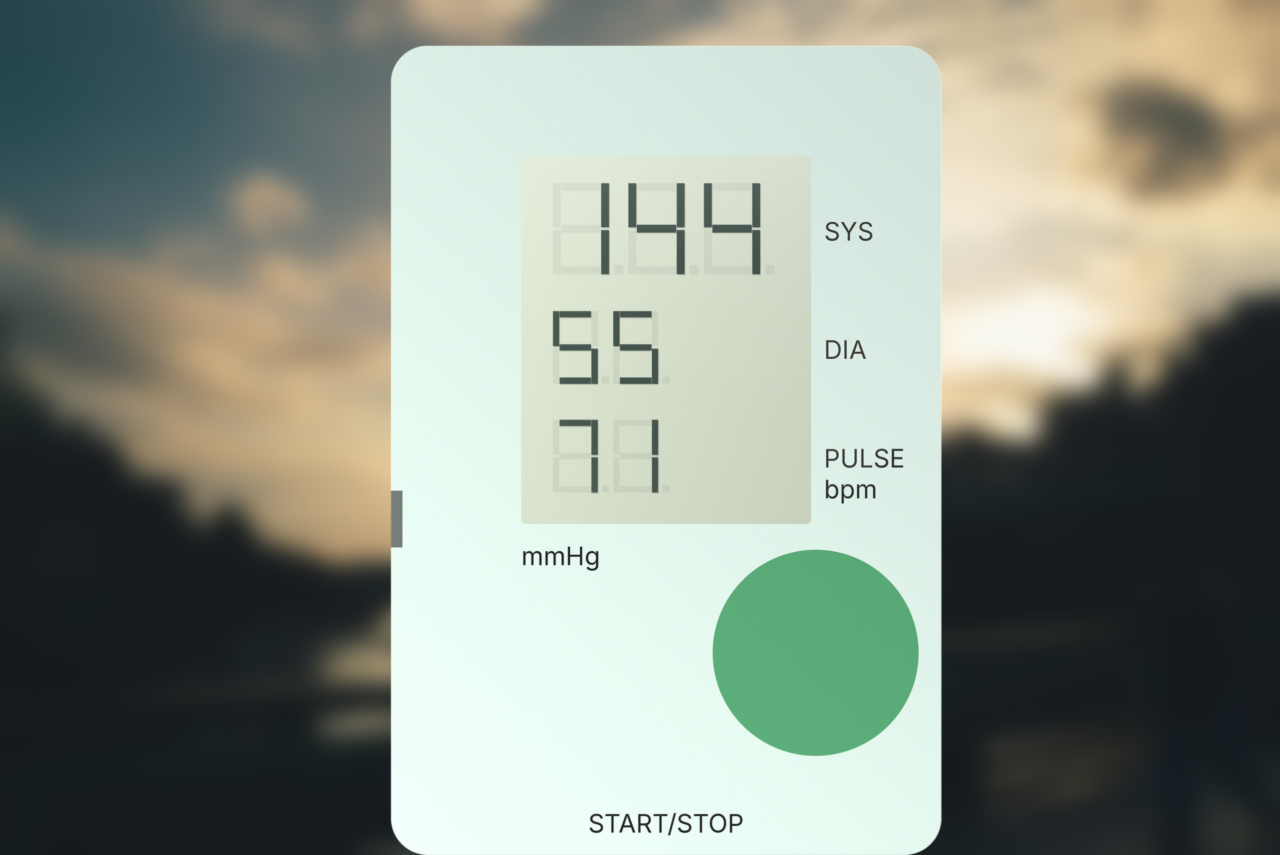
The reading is bpm 71
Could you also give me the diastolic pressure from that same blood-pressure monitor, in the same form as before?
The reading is mmHg 55
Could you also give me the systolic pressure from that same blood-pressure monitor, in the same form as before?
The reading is mmHg 144
